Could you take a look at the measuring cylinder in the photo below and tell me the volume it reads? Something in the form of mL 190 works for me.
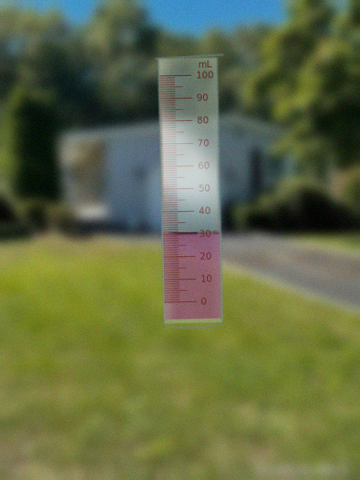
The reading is mL 30
